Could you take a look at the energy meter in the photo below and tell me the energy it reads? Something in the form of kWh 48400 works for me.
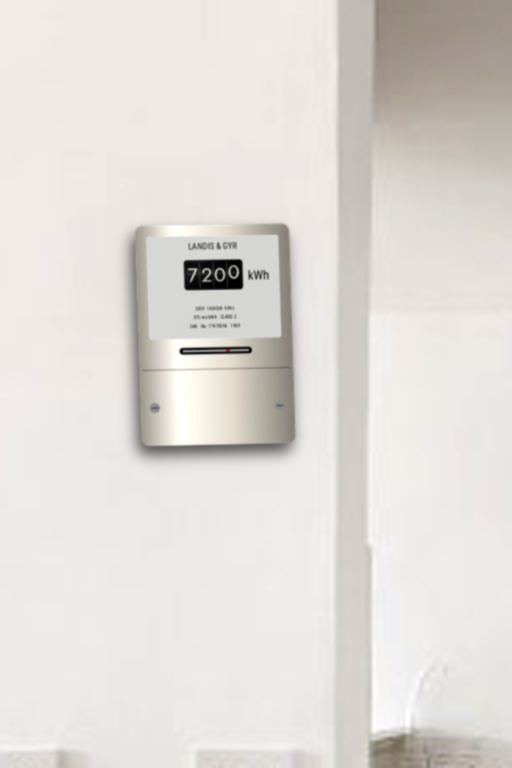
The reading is kWh 7200
